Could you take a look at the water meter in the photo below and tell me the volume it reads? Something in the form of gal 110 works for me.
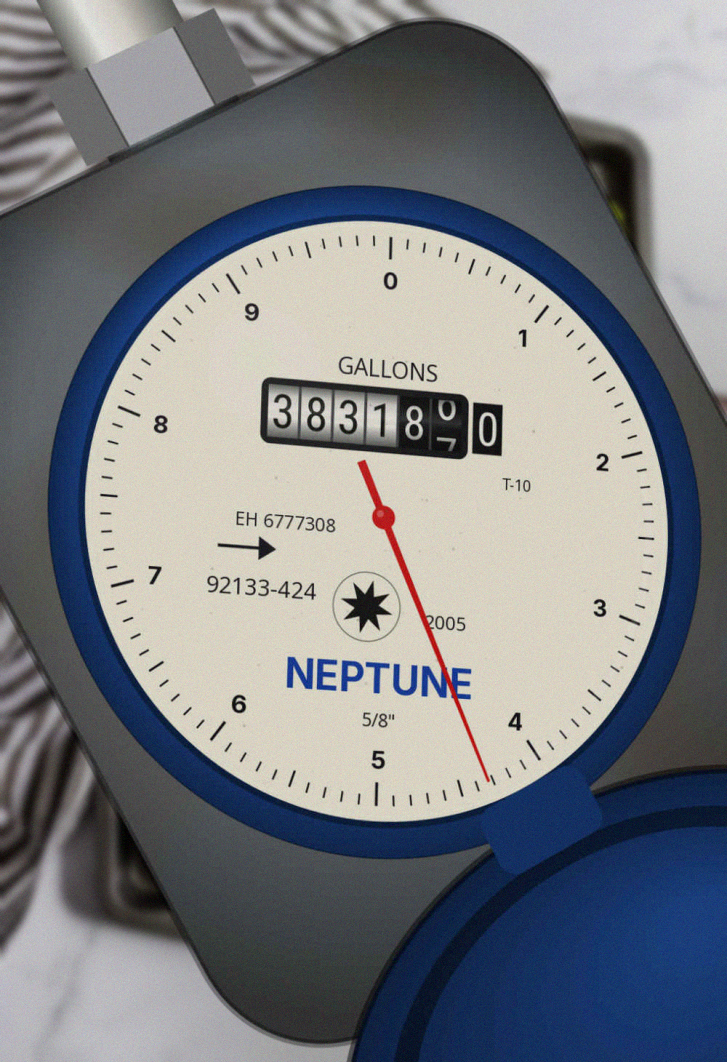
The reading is gal 3831864.3
